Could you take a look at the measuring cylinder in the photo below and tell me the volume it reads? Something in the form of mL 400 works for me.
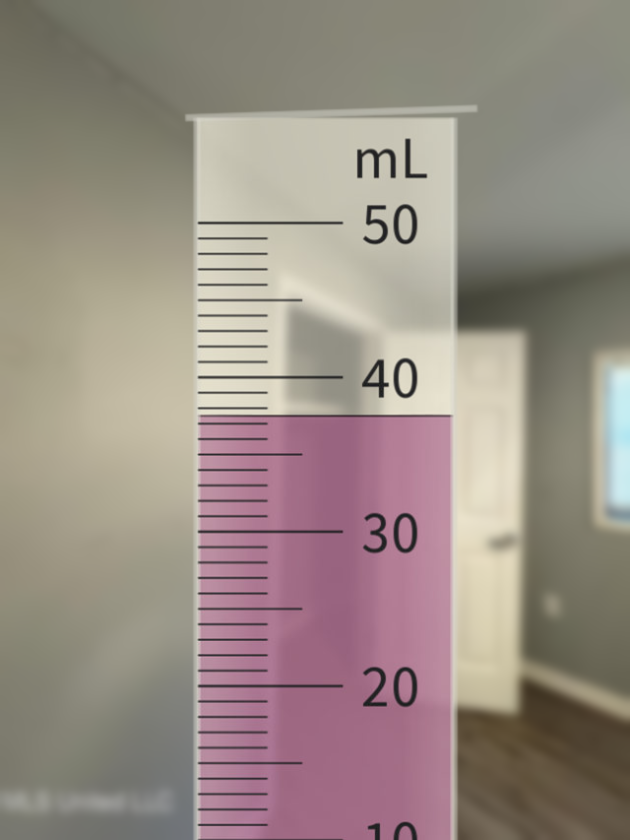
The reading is mL 37.5
